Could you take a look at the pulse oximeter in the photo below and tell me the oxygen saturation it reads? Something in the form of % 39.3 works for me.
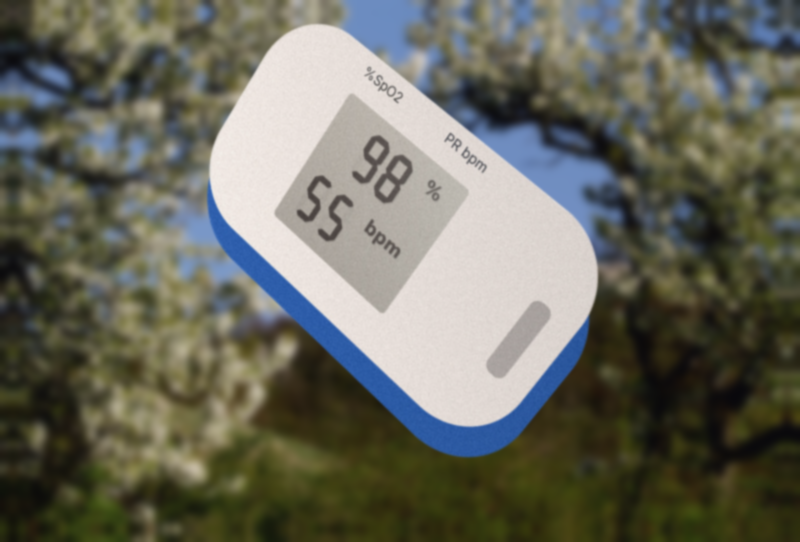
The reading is % 98
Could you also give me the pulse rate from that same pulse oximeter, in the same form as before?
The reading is bpm 55
